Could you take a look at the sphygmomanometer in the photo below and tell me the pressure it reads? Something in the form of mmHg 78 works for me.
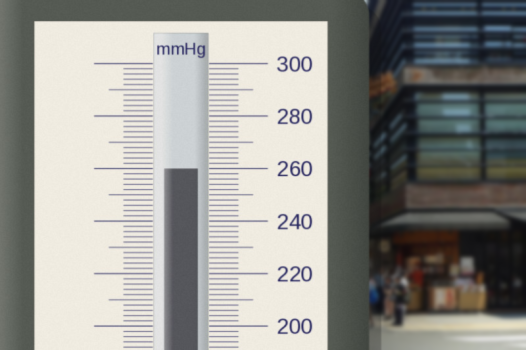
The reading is mmHg 260
